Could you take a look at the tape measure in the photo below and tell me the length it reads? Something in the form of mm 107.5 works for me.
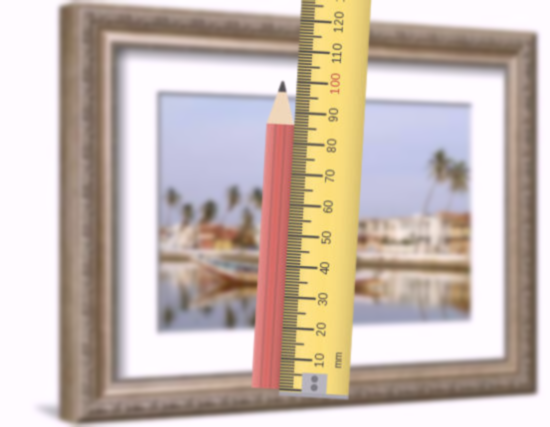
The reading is mm 100
